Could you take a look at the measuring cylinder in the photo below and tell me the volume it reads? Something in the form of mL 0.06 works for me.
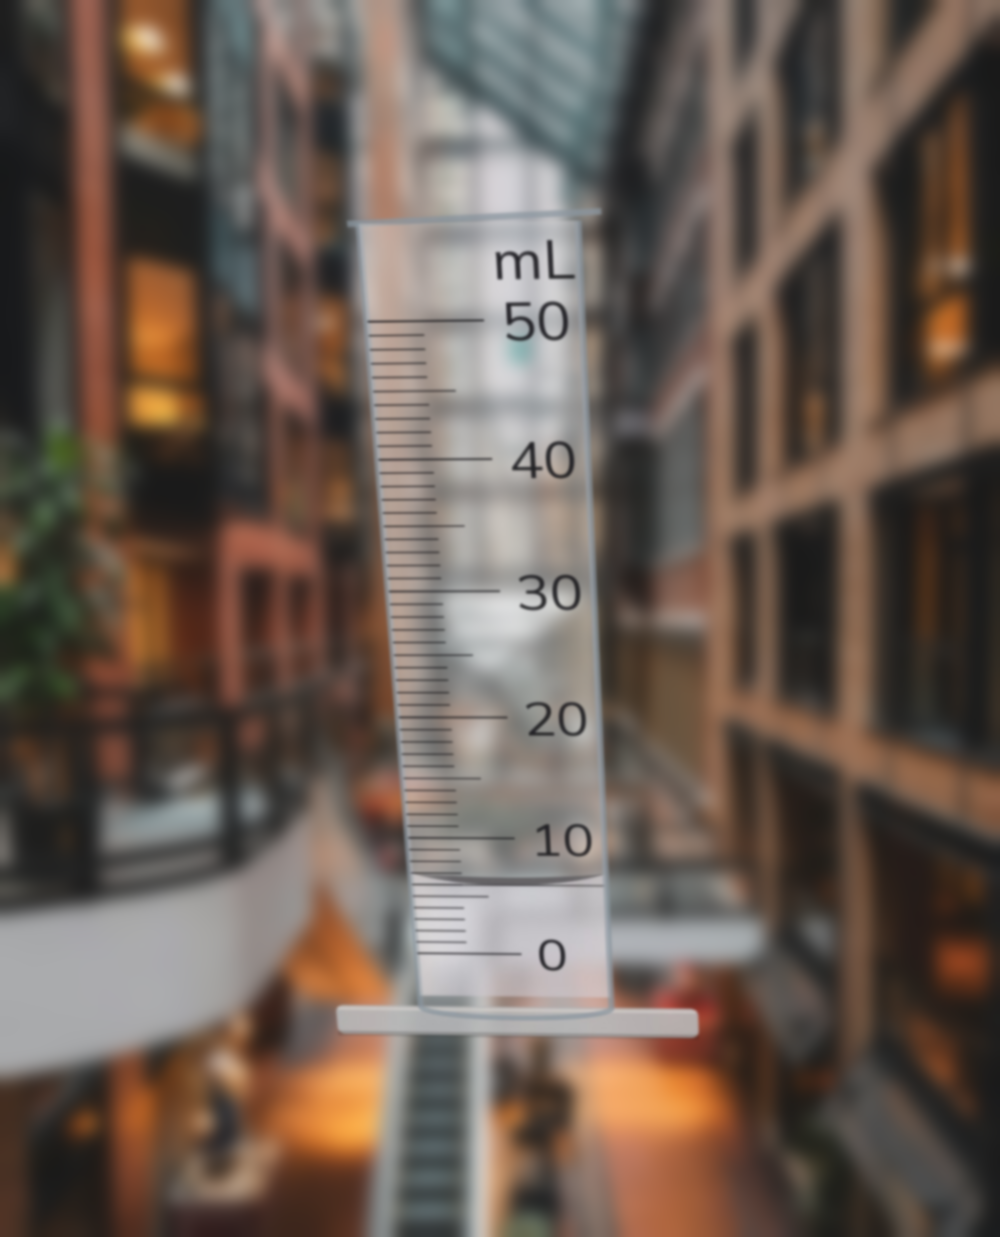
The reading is mL 6
